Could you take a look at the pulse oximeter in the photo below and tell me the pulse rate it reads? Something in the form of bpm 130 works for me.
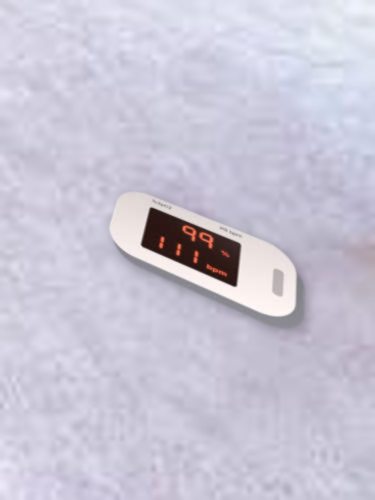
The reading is bpm 111
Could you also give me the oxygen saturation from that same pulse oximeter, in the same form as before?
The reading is % 99
